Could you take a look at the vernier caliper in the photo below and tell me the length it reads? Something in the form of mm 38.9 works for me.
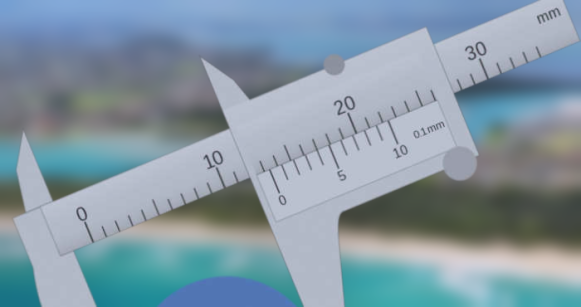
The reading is mm 13.4
